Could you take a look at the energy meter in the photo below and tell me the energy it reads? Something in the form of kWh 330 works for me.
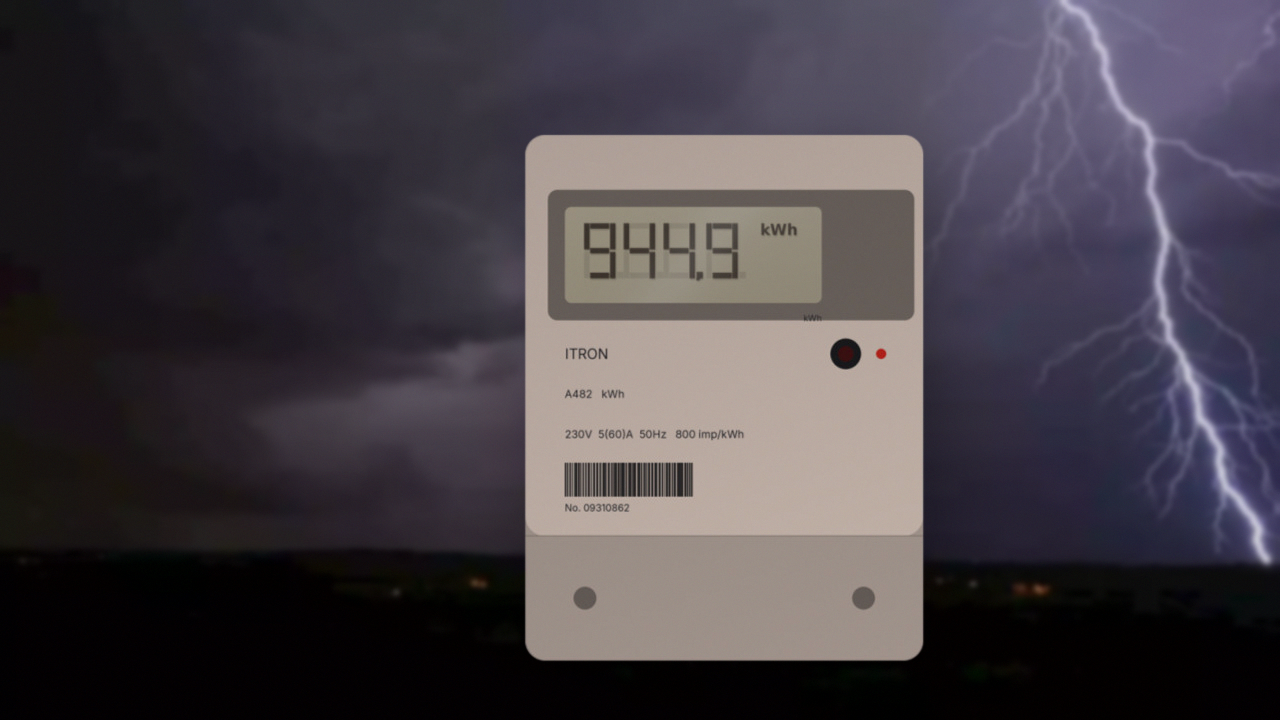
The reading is kWh 944.9
